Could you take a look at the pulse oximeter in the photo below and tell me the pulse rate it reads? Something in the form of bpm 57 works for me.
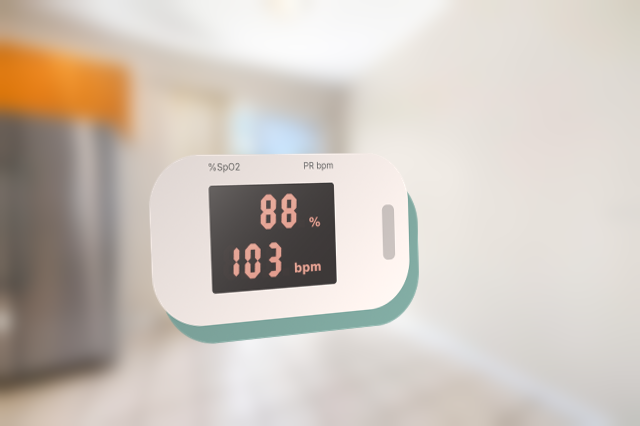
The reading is bpm 103
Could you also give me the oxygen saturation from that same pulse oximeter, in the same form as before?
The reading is % 88
